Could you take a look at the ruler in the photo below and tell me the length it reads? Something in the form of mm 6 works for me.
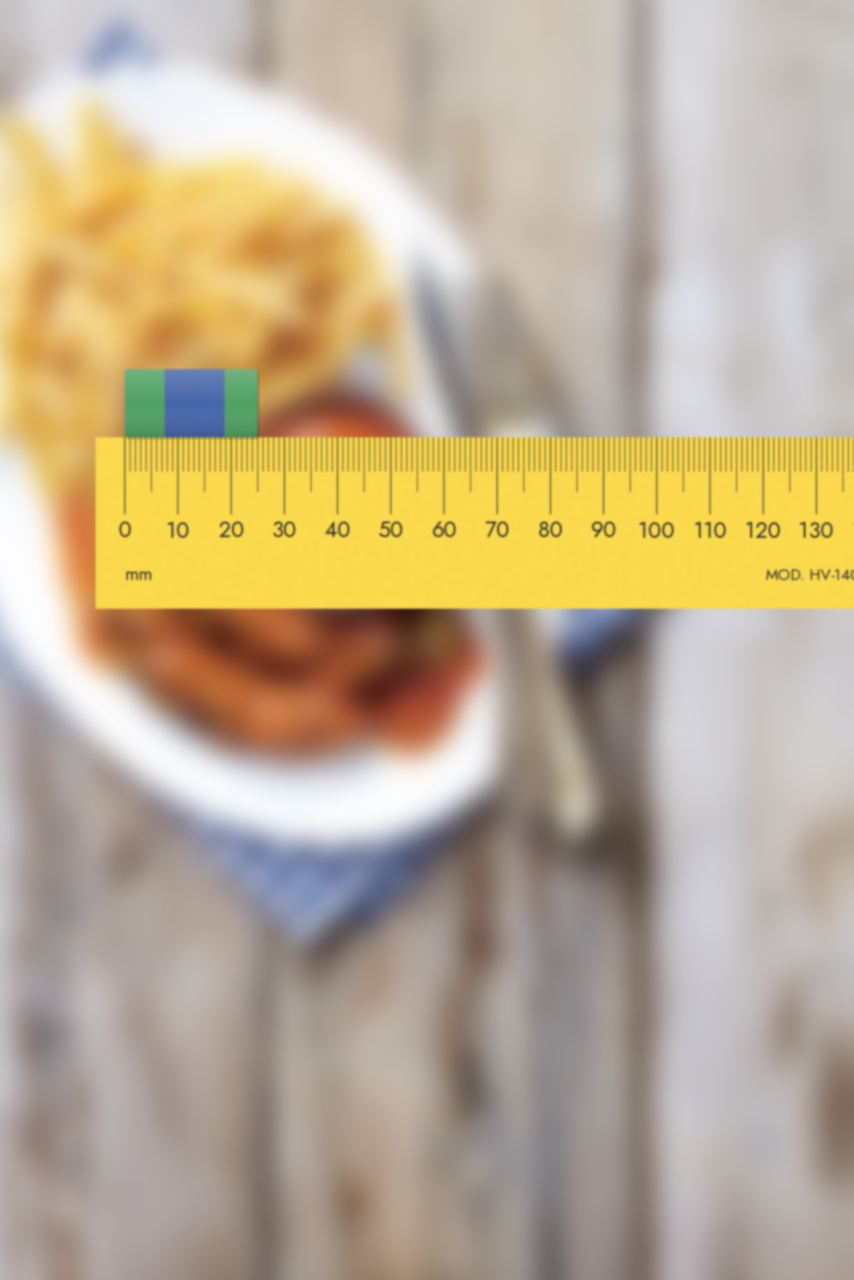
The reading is mm 25
